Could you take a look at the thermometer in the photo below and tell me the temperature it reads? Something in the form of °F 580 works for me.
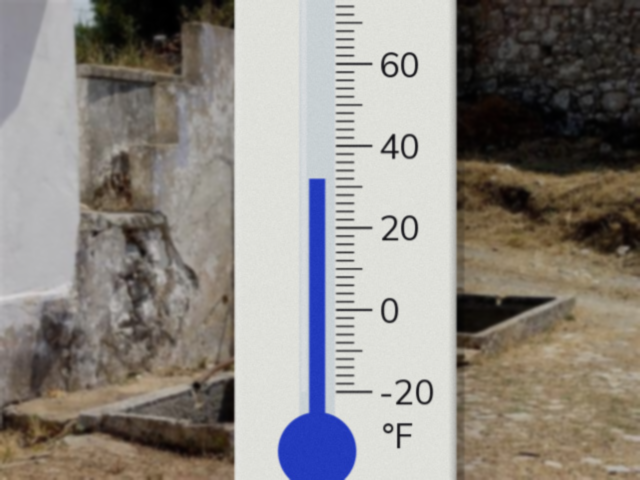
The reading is °F 32
